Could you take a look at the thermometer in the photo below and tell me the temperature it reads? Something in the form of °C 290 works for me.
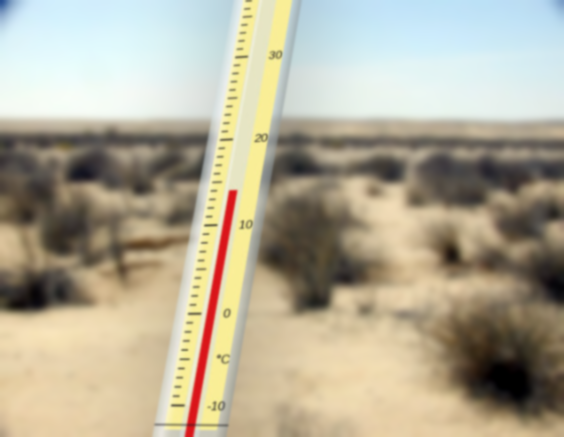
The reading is °C 14
